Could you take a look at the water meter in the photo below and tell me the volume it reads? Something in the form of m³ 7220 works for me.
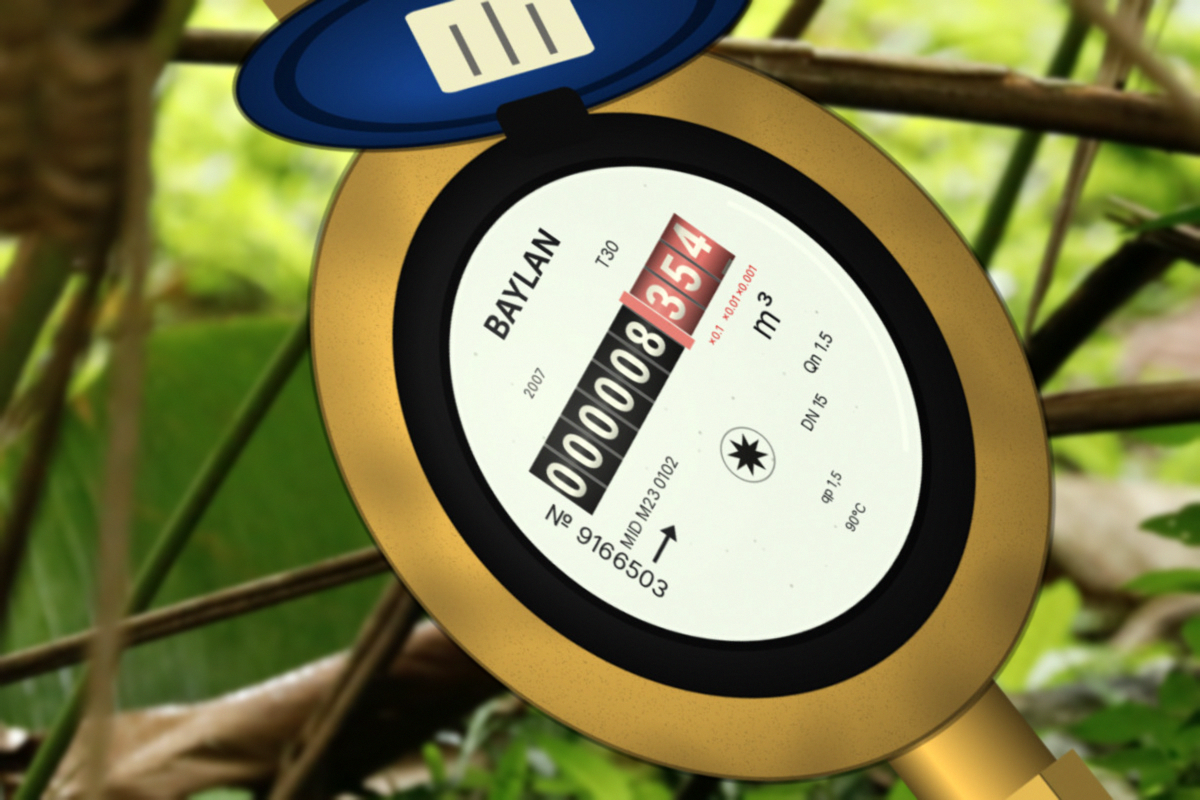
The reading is m³ 8.354
